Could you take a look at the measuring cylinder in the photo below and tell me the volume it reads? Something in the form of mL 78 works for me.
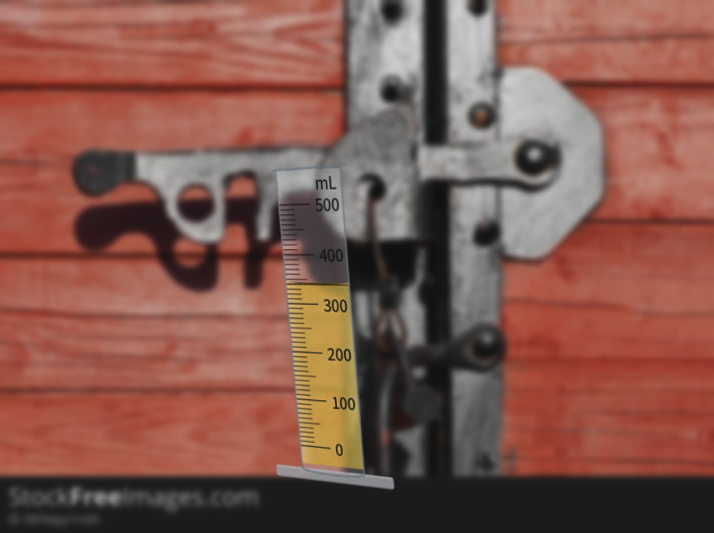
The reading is mL 340
